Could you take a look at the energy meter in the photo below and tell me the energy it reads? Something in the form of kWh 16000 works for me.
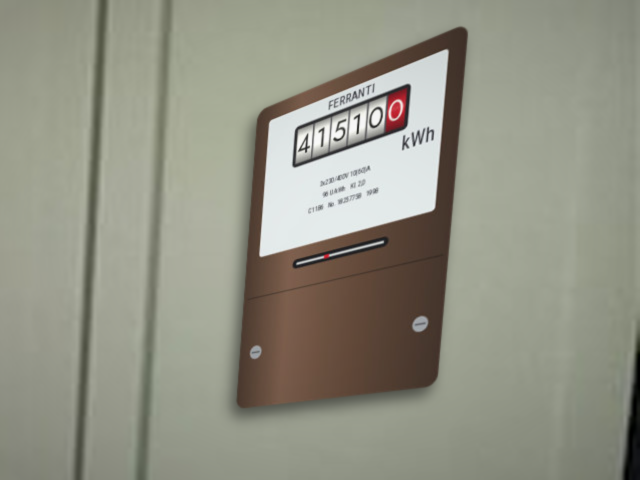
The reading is kWh 41510.0
